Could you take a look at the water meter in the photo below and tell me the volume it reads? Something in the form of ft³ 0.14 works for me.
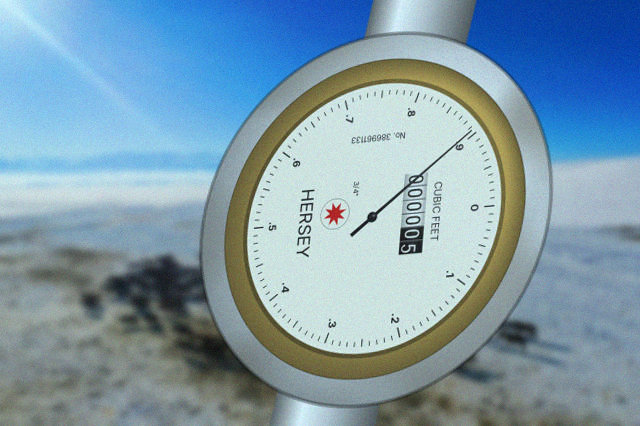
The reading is ft³ 4.89
